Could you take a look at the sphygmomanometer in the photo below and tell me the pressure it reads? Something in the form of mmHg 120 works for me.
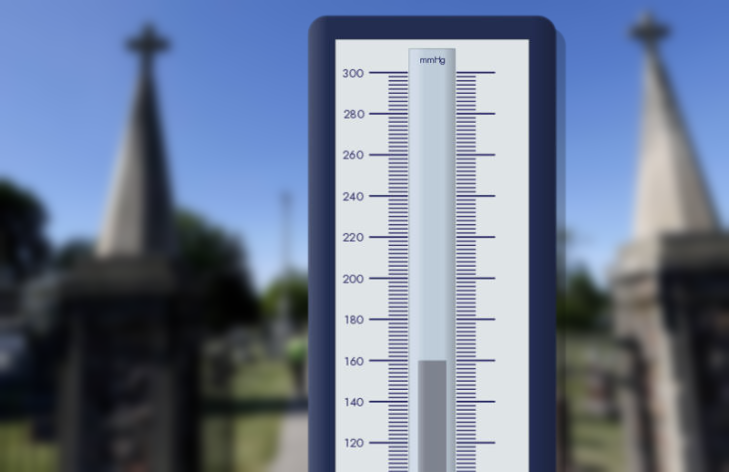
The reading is mmHg 160
